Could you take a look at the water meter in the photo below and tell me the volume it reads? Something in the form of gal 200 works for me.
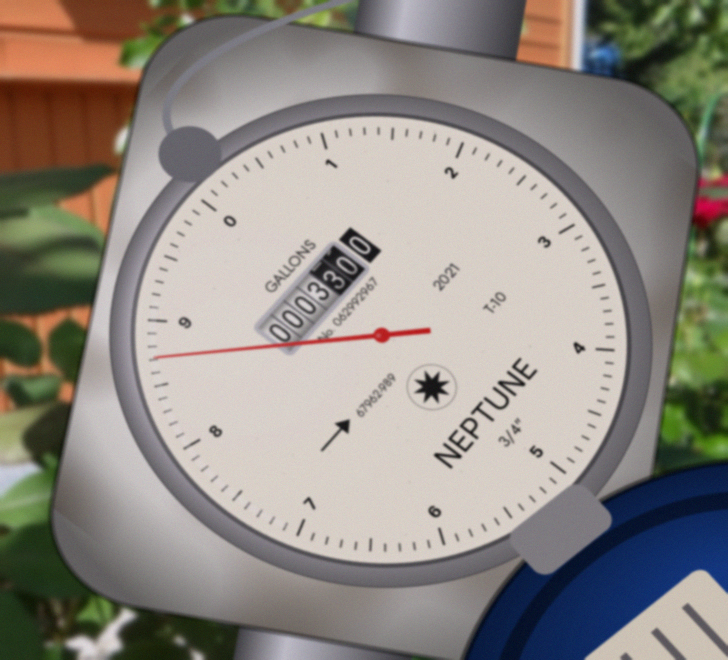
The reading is gal 3298.7
